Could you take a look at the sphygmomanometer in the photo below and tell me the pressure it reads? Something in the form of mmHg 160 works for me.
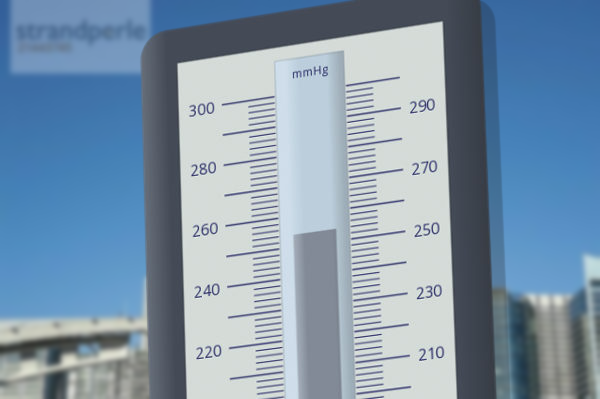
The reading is mmHg 254
